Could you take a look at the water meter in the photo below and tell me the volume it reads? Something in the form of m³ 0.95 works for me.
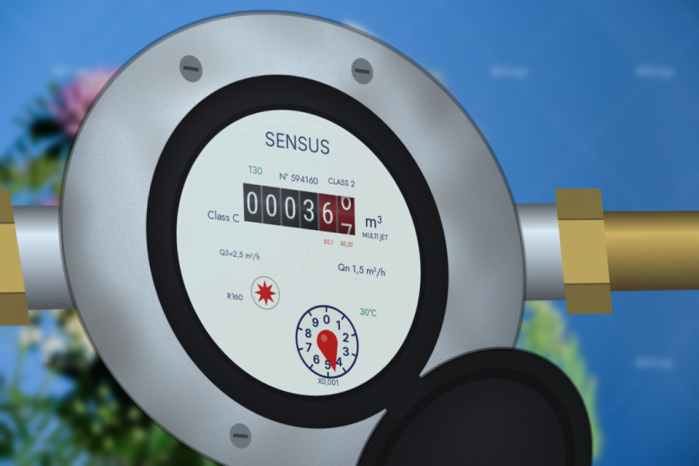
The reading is m³ 3.664
